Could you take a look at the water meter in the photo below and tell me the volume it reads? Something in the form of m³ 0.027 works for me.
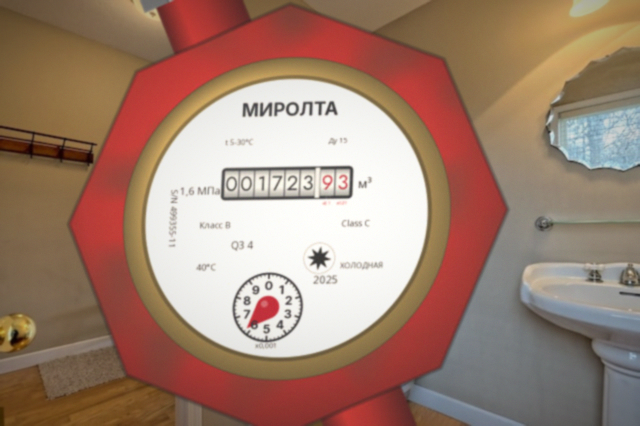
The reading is m³ 1723.936
